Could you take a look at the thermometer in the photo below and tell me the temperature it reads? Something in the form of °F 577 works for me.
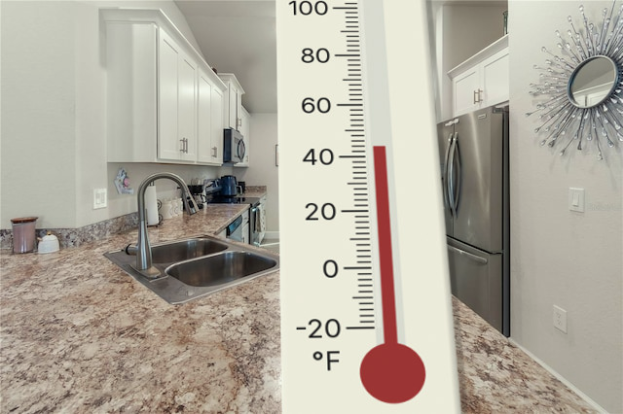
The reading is °F 44
